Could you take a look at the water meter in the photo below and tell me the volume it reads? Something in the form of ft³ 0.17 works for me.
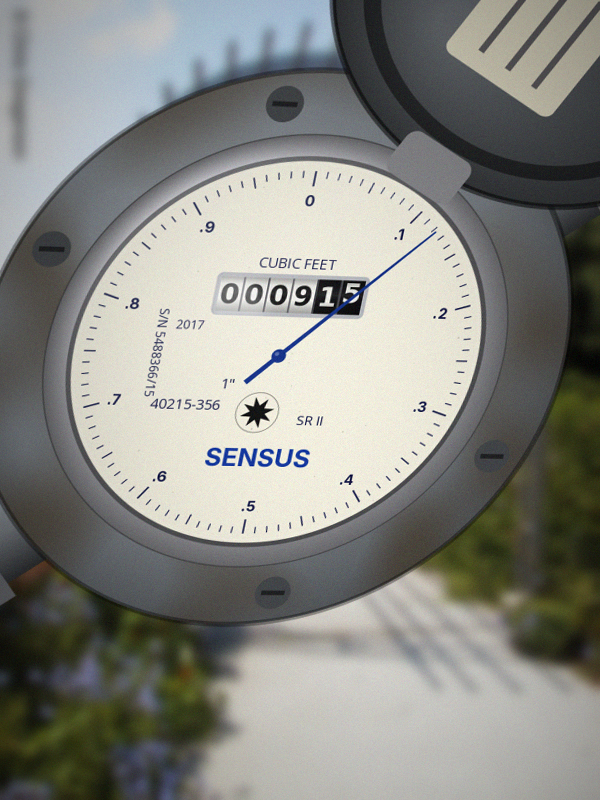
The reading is ft³ 915.12
